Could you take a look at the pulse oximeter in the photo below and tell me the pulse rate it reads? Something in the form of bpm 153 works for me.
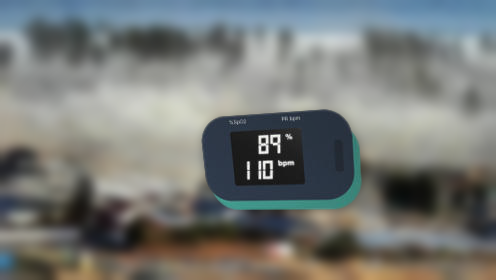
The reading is bpm 110
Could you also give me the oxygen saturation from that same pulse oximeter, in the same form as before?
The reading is % 89
